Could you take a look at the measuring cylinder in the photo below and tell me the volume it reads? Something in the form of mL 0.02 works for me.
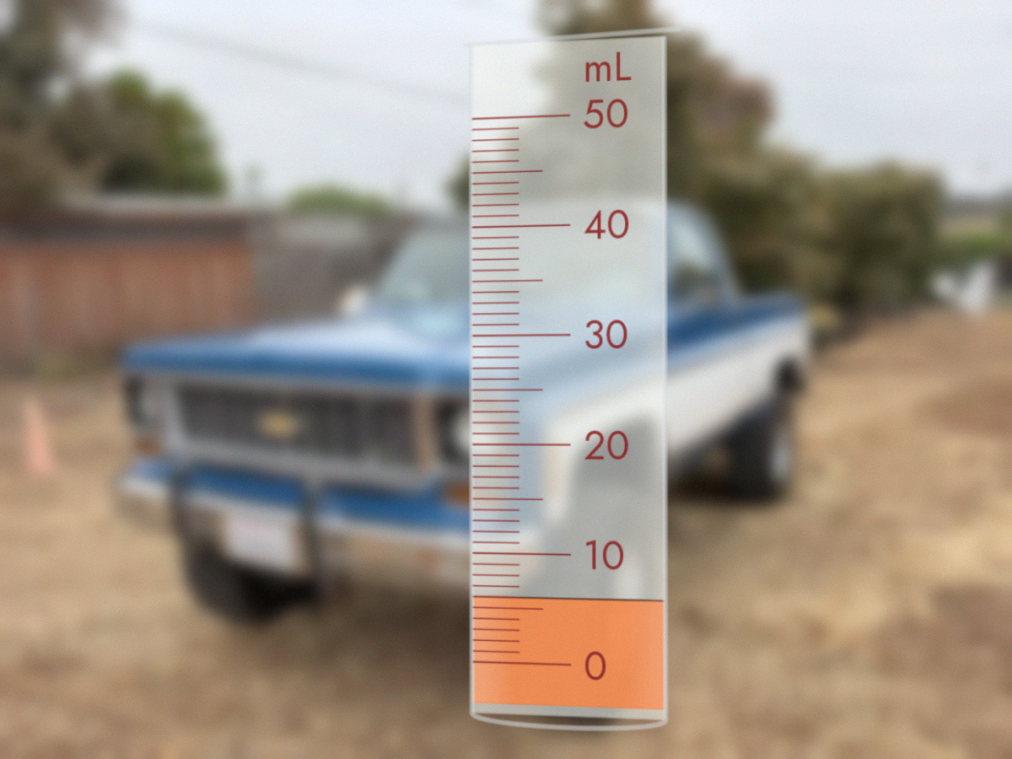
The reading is mL 6
